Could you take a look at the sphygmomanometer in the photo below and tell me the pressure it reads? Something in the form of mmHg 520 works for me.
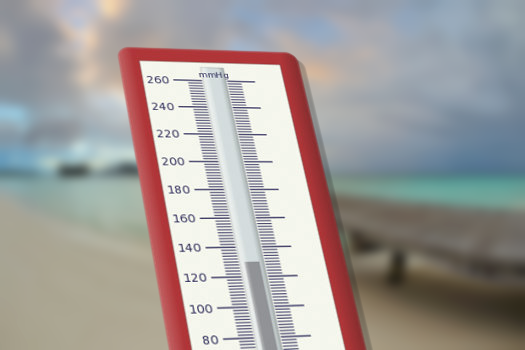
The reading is mmHg 130
